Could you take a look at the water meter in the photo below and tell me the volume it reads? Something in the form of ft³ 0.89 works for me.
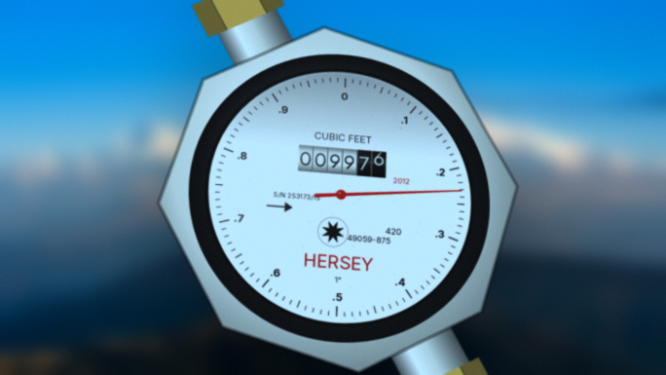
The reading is ft³ 9976.23
